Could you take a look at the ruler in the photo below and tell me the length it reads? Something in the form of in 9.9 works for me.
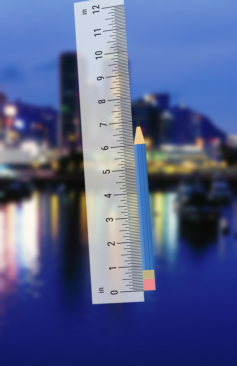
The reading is in 7
